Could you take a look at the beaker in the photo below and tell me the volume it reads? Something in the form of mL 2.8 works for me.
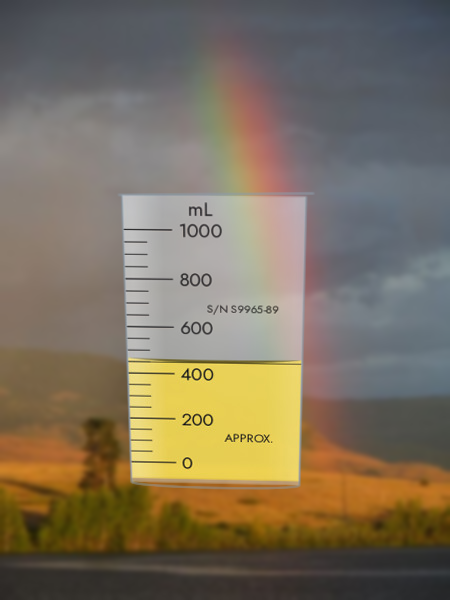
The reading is mL 450
